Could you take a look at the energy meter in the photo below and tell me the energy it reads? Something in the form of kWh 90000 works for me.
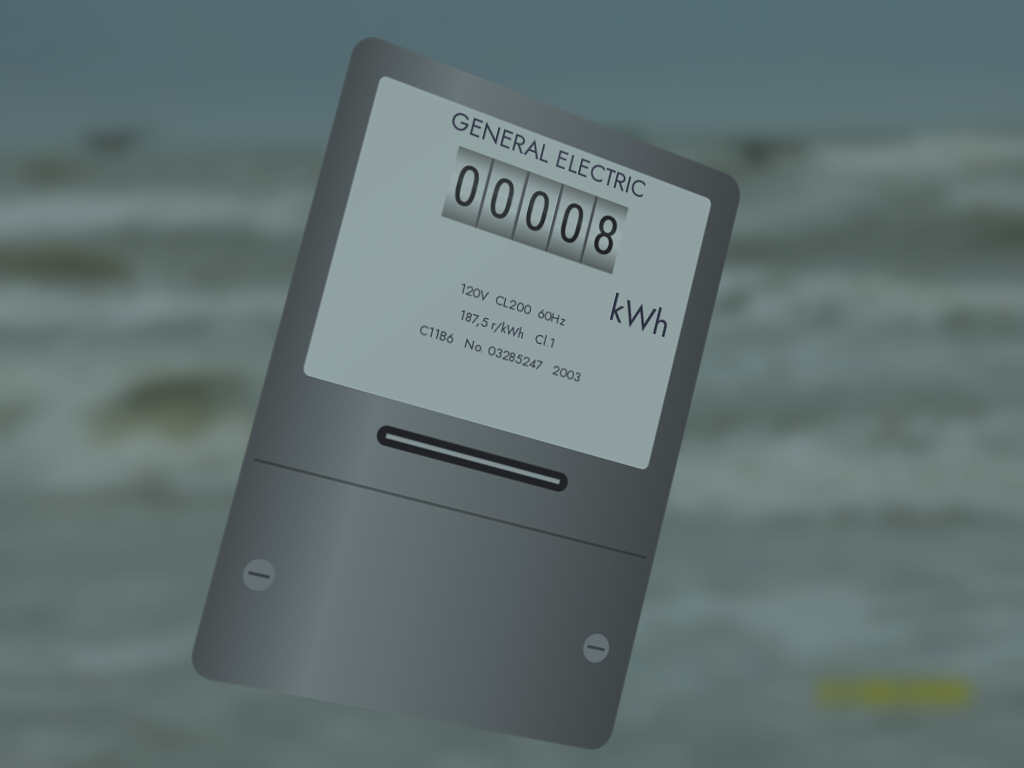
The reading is kWh 8
